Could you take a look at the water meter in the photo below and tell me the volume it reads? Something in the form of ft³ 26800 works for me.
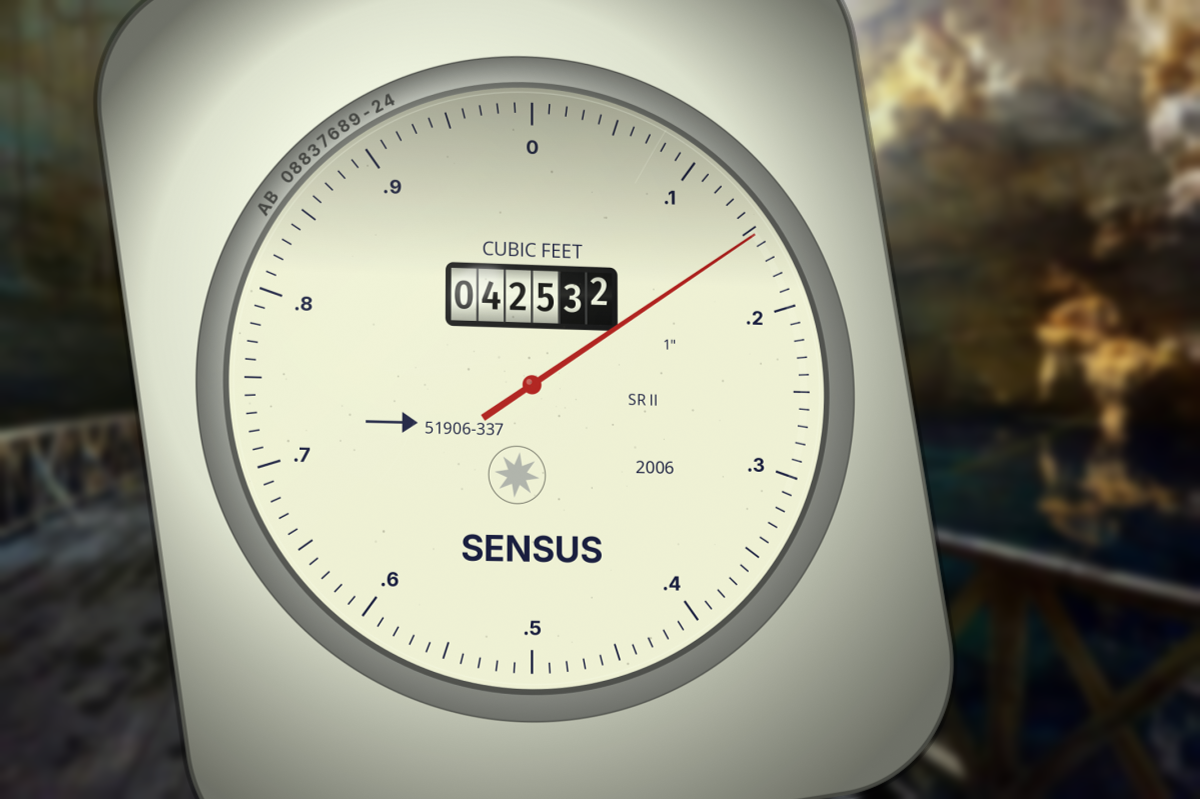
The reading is ft³ 42532.15
